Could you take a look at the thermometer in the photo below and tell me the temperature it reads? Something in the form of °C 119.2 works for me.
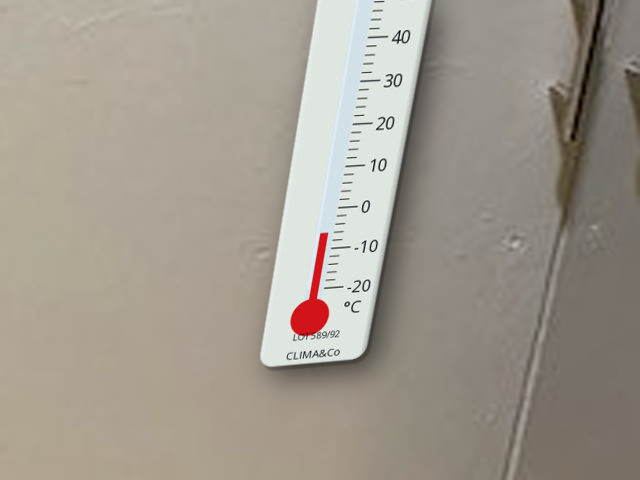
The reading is °C -6
